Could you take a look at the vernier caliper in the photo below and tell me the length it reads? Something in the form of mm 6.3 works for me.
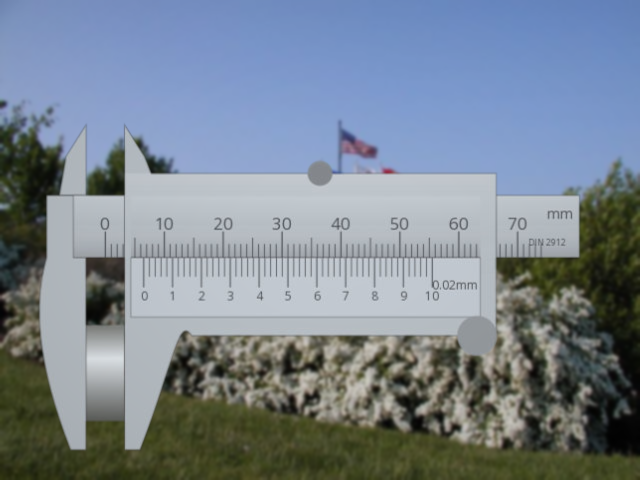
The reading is mm 6.5
